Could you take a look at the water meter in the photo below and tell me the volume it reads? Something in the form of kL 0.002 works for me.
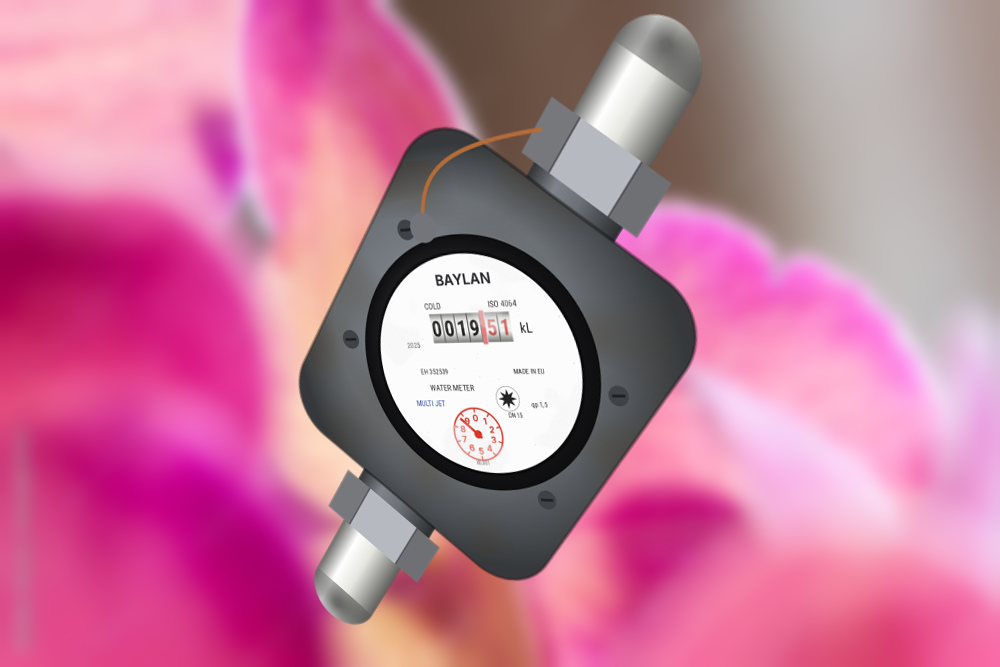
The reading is kL 19.518
